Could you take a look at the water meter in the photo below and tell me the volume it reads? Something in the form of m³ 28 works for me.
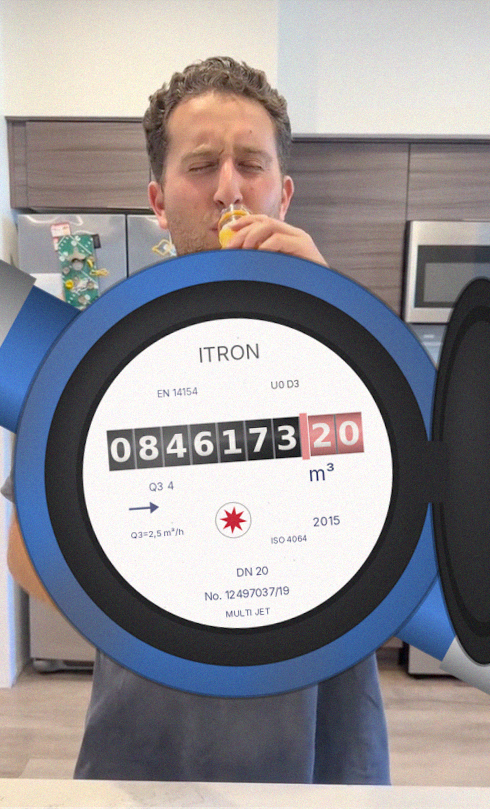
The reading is m³ 846173.20
